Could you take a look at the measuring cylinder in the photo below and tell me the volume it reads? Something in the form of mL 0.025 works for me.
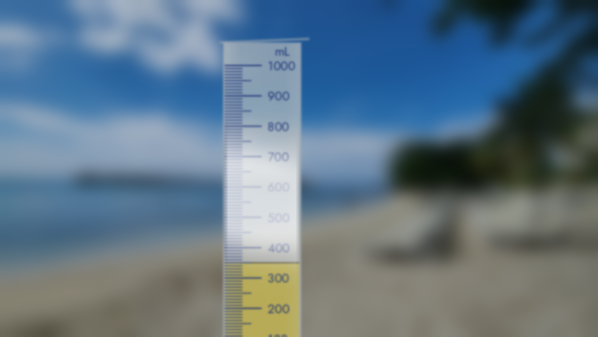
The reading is mL 350
